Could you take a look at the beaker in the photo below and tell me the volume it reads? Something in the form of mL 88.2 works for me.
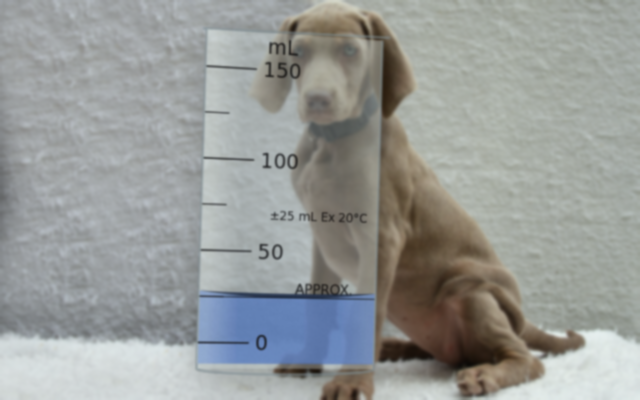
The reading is mL 25
